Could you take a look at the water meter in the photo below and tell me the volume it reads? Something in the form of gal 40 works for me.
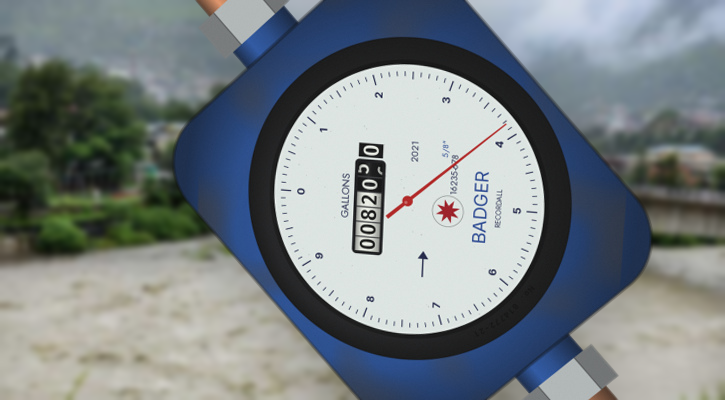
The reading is gal 82053.8
